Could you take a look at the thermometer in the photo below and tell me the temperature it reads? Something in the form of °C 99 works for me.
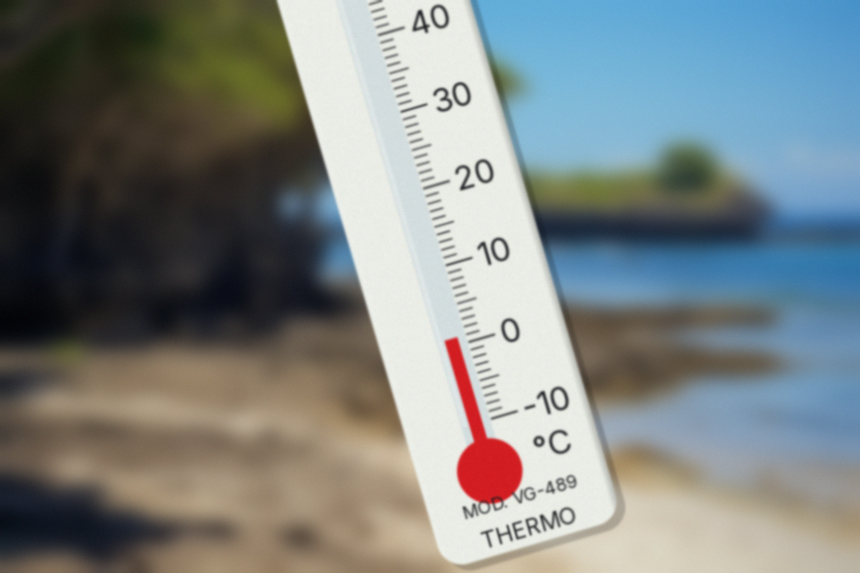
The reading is °C 1
